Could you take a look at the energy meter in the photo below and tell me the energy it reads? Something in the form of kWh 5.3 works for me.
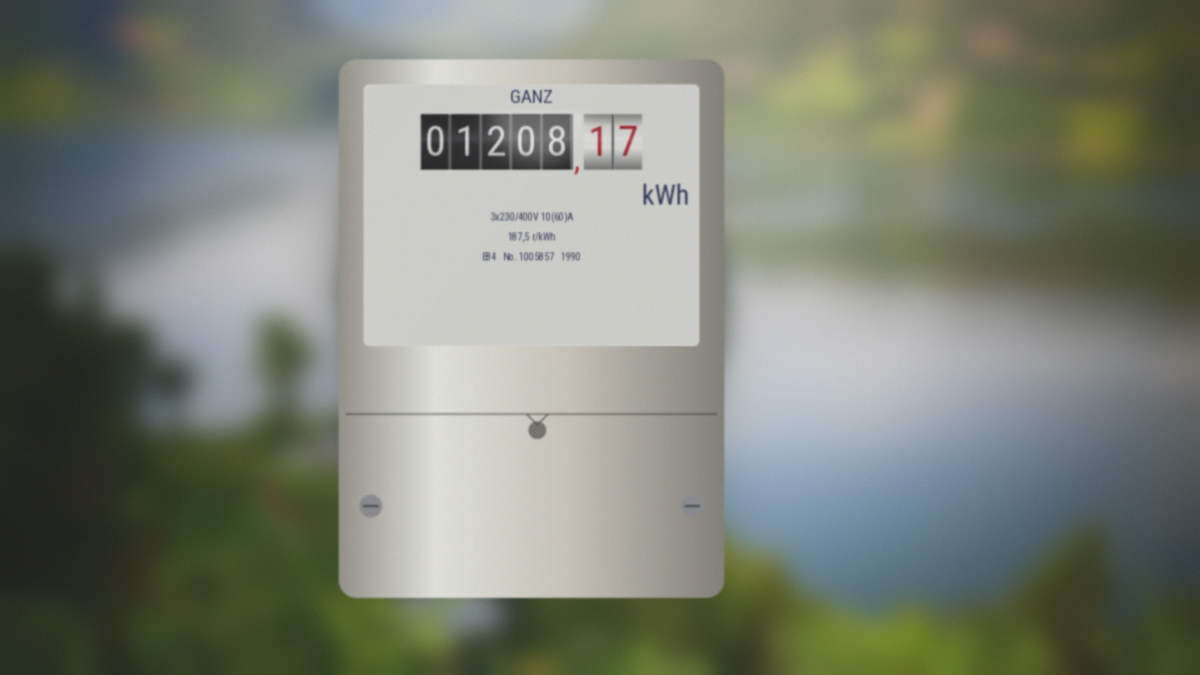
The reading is kWh 1208.17
